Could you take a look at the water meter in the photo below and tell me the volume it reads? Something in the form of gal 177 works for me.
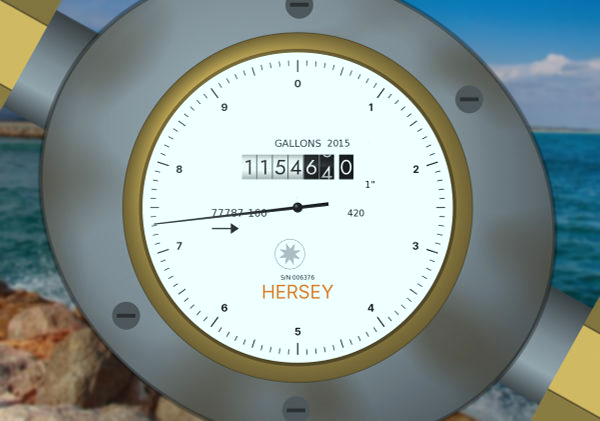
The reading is gal 1154637.3
